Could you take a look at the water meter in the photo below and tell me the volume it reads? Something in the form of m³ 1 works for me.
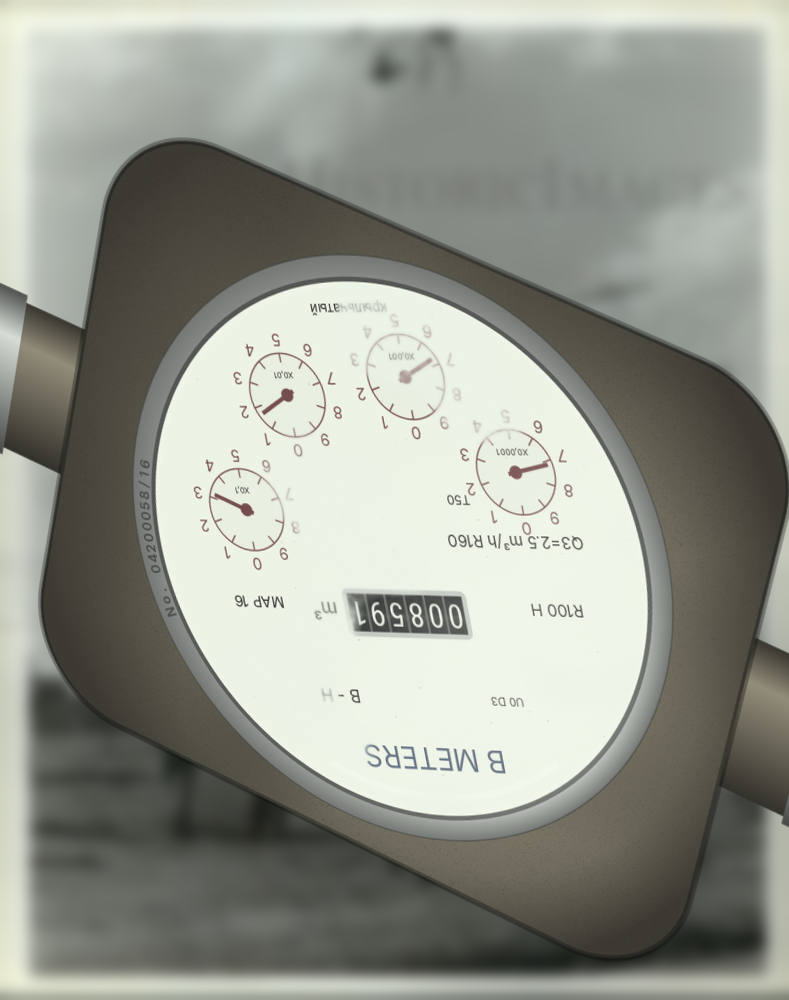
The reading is m³ 8591.3167
